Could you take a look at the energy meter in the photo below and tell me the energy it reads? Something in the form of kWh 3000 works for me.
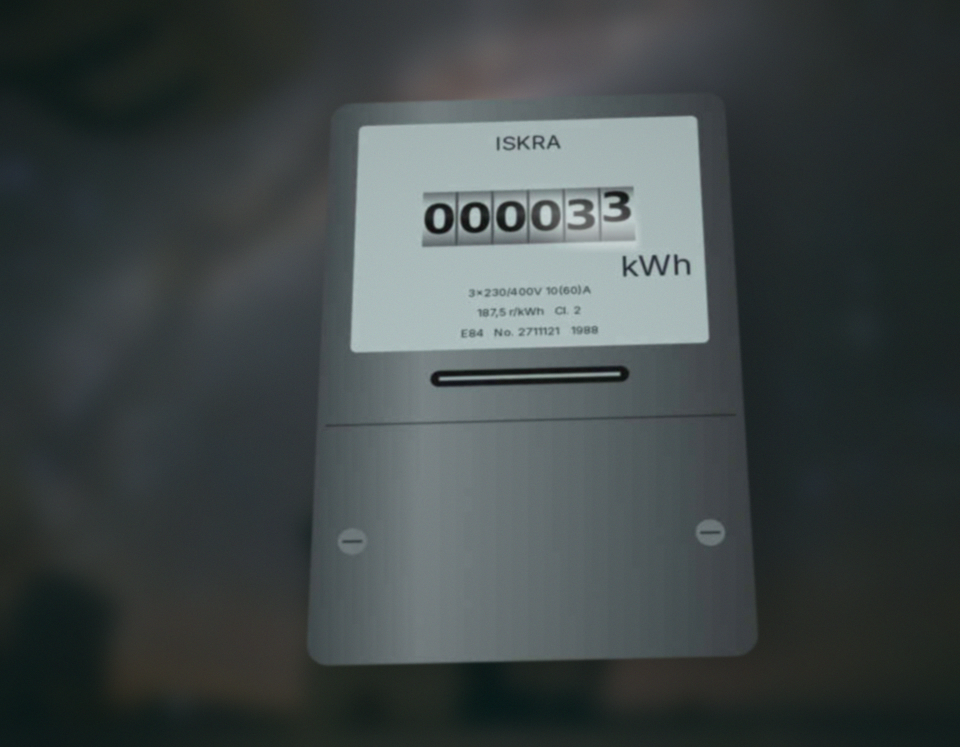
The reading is kWh 33
